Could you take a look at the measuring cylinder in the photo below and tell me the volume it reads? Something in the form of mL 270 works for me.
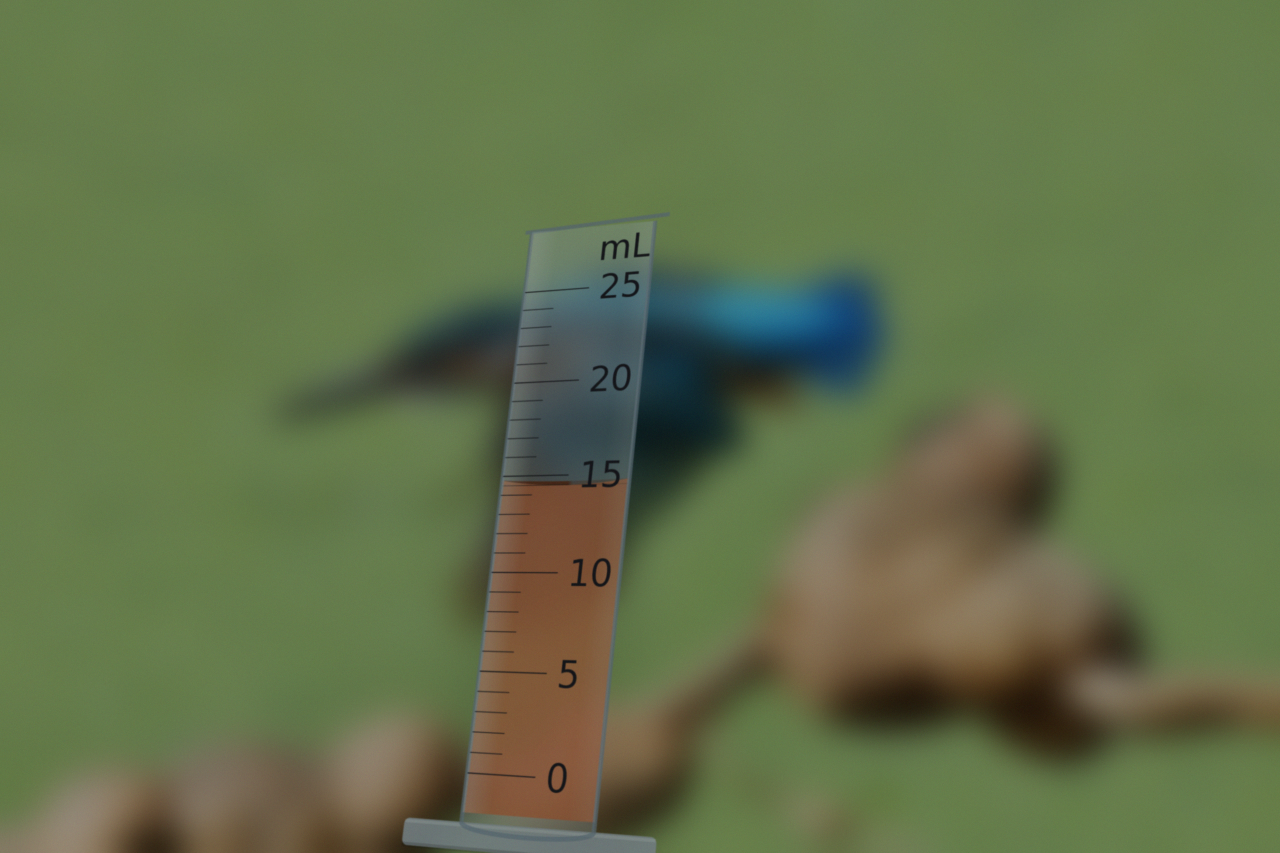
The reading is mL 14.5
